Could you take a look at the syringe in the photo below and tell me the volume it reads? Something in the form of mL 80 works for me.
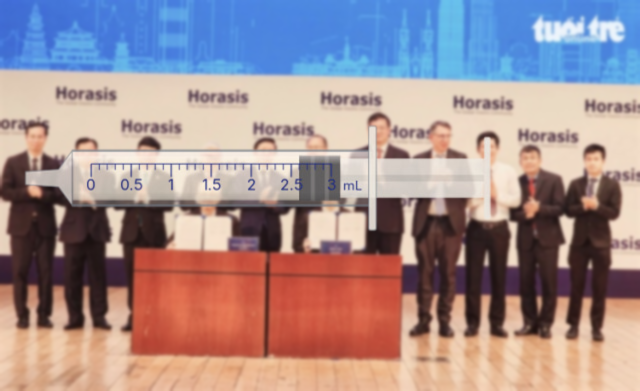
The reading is mL 2.6
